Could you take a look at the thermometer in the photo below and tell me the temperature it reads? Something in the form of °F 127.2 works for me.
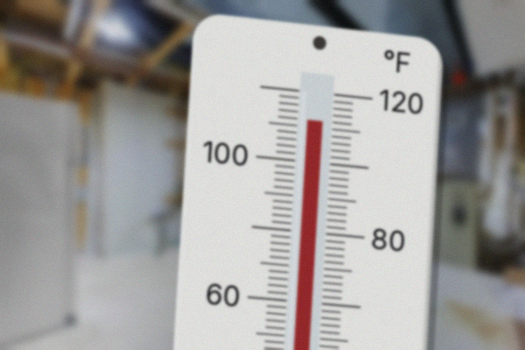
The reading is °F 112
